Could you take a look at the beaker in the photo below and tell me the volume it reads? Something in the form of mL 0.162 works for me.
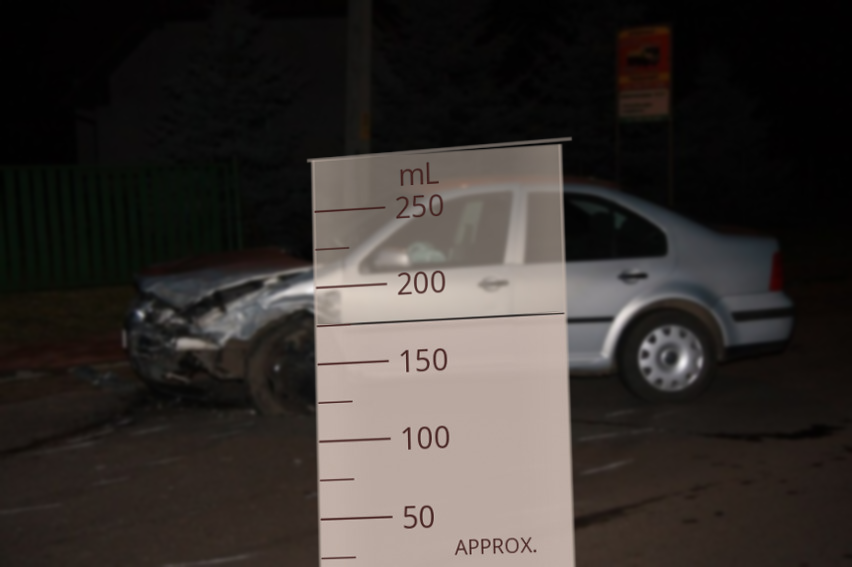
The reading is mL 175
